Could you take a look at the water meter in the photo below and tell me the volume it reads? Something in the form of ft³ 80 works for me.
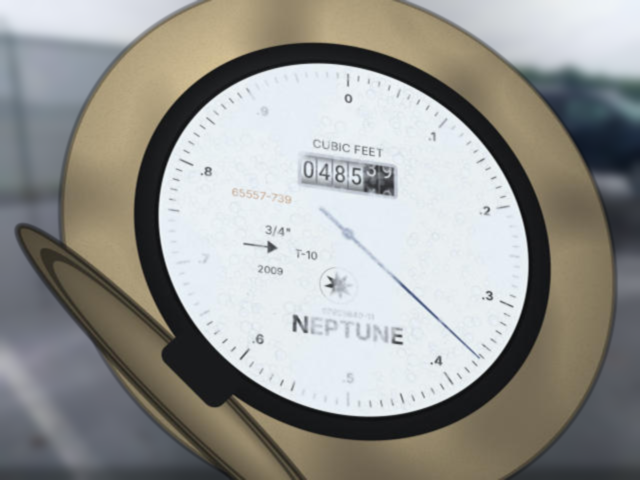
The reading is ft³ 48539.36
